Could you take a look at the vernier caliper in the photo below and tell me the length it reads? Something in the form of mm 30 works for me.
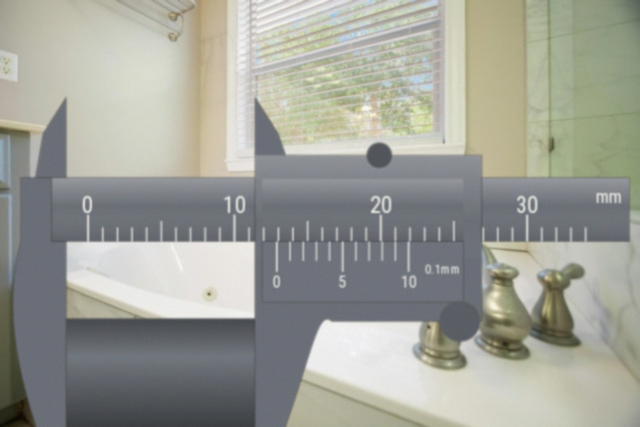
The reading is mm 12.9
